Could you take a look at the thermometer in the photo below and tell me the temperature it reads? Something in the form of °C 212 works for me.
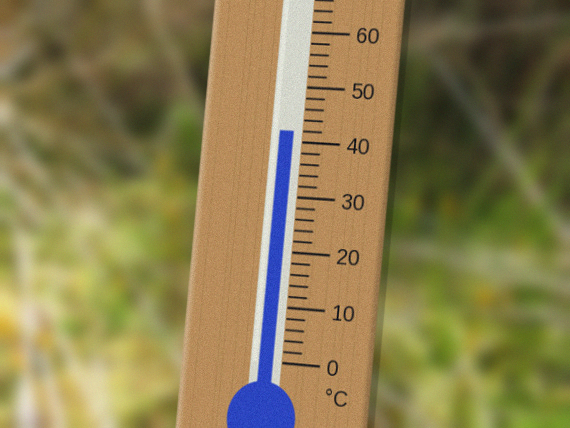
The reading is °C 42
